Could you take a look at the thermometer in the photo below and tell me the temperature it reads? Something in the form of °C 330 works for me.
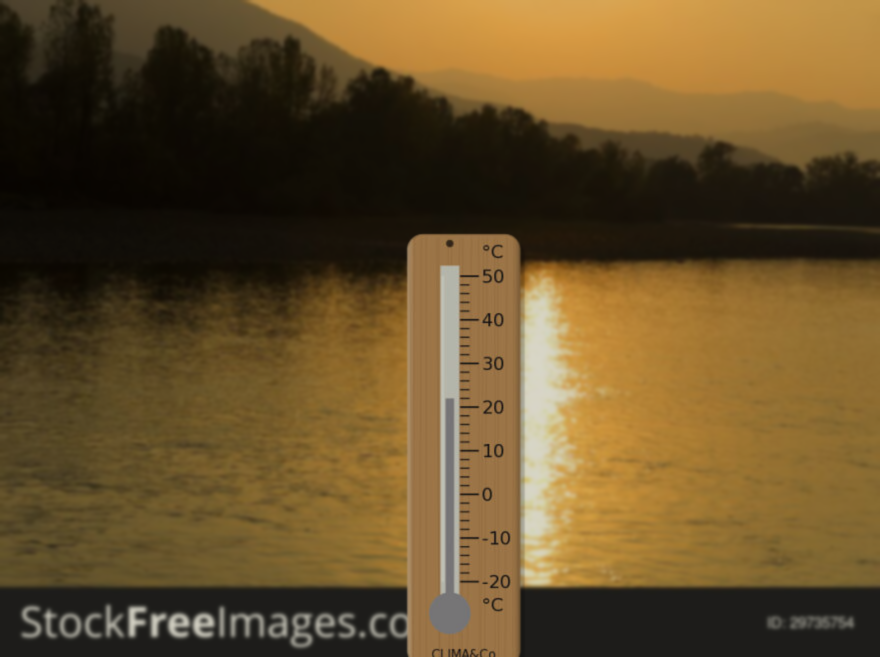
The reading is °C 22
